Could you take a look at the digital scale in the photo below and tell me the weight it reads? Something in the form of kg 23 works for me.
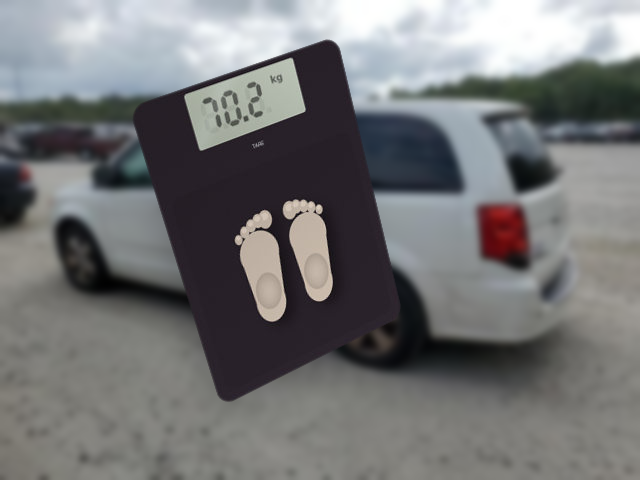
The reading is kg 70.2
